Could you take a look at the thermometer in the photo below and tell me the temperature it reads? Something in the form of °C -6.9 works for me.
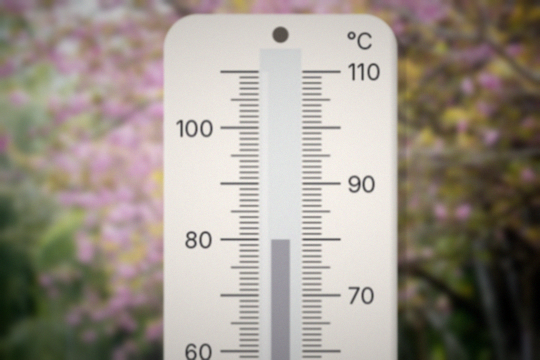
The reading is °C 80
